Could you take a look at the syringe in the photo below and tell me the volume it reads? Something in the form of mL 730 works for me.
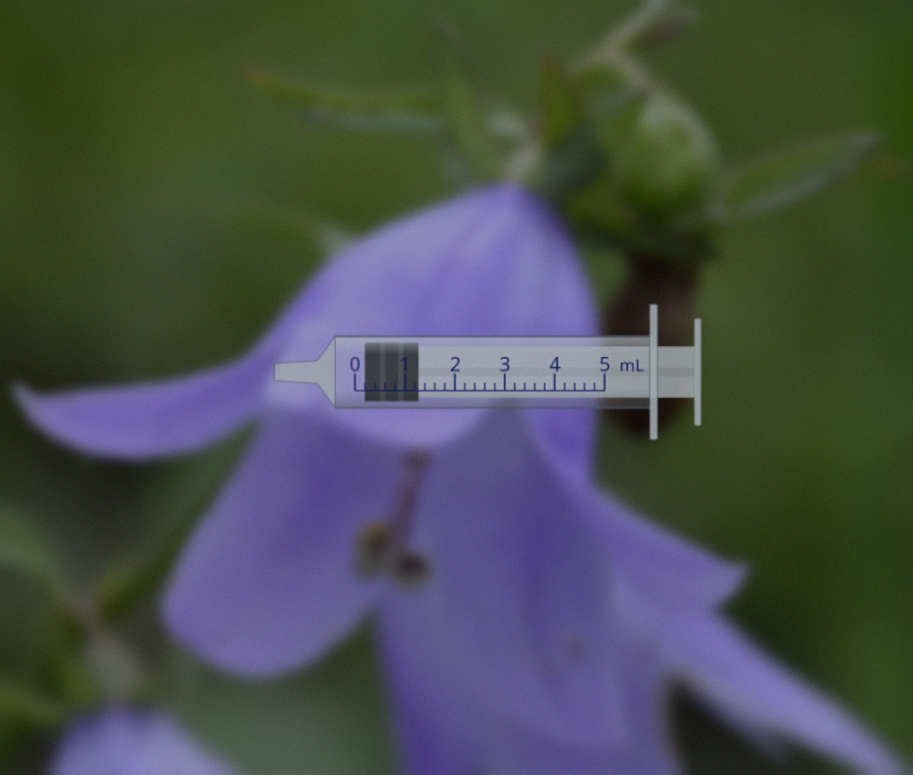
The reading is mL 0.2
